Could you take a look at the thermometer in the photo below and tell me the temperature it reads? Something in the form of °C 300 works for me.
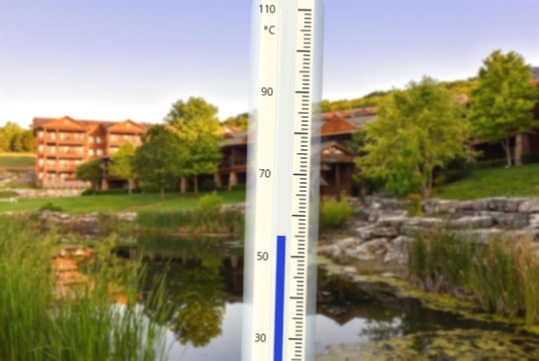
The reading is °C 55
